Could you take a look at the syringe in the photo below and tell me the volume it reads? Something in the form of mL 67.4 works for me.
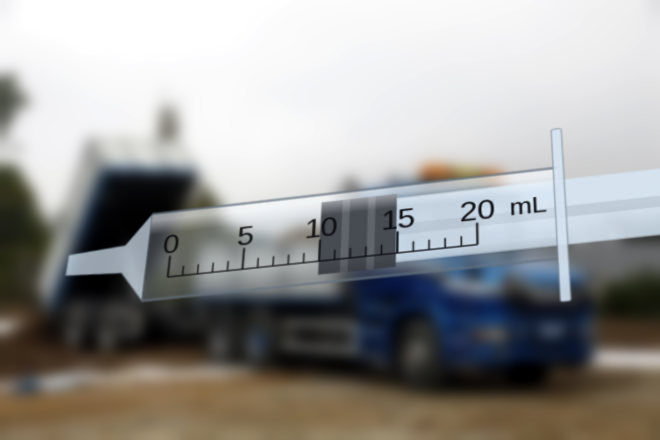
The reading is mL 10
